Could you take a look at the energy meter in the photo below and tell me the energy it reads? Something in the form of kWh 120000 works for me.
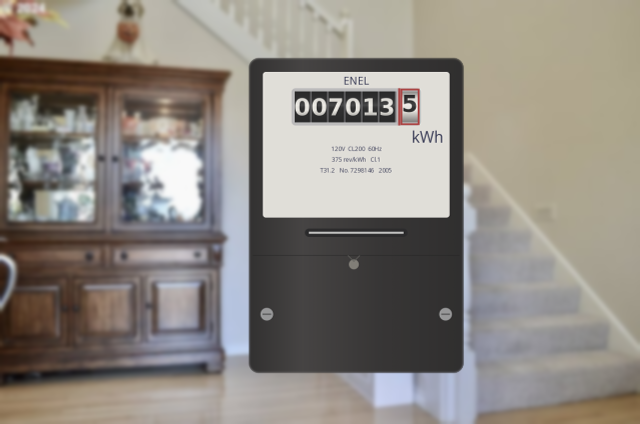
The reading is kWh 7013.5
